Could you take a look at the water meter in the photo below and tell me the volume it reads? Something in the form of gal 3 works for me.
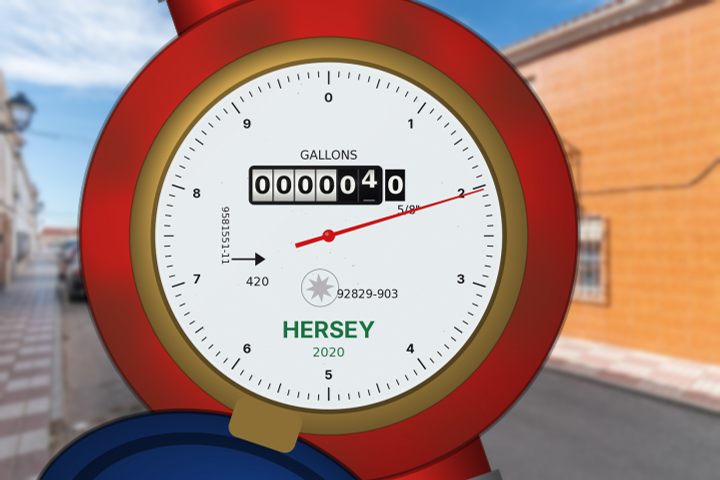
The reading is gal 42.0
